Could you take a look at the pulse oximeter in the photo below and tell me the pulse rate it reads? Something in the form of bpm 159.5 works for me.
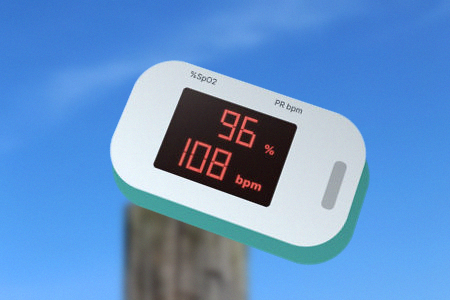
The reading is bpm 108
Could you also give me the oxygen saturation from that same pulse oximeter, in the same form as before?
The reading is % 96
